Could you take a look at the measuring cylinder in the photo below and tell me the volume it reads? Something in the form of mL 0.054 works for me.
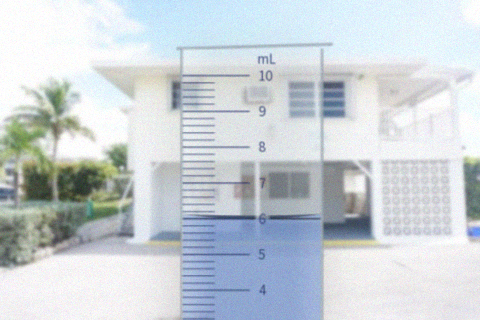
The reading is mL 6
